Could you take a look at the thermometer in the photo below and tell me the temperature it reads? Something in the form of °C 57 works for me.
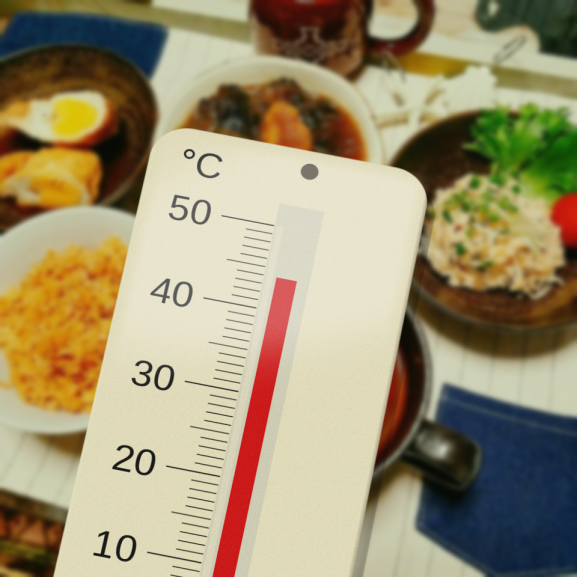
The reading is °C 44
